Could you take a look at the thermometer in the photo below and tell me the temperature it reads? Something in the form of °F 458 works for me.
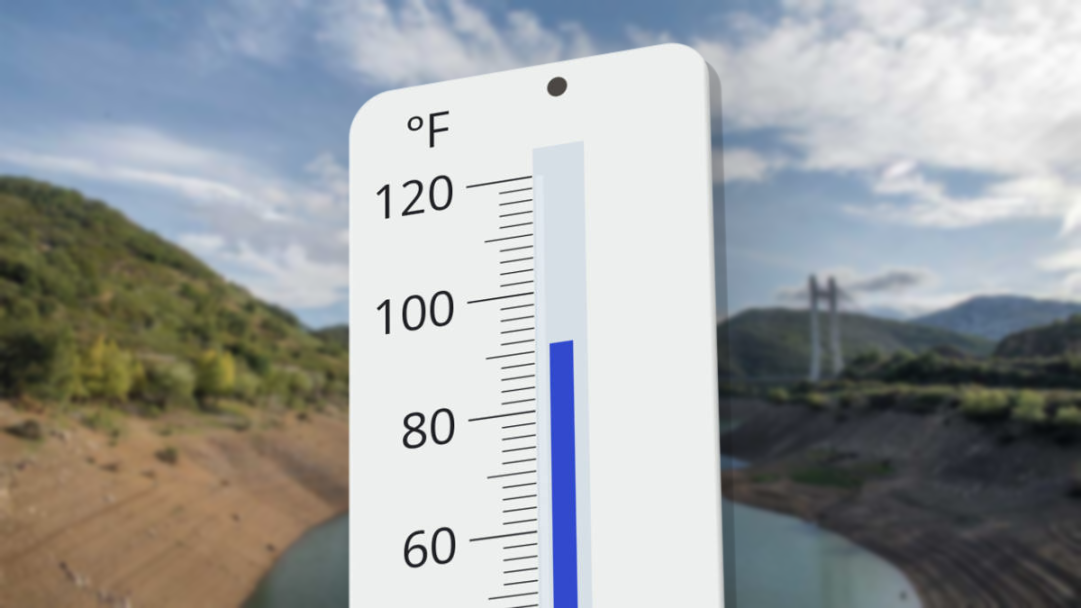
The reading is °F 91
